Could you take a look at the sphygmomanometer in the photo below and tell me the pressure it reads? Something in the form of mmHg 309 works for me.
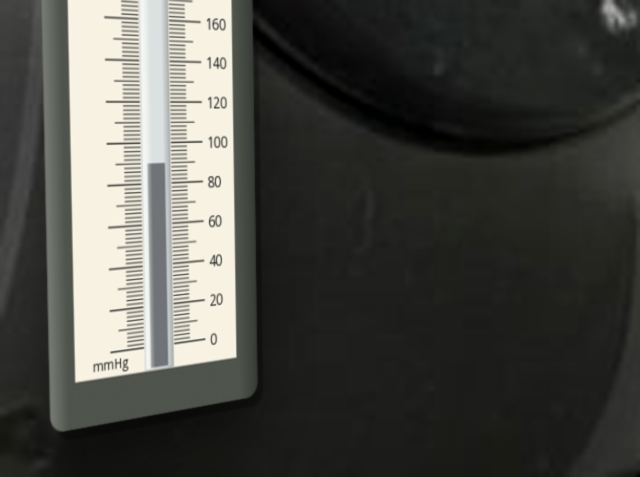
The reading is mmHg 90
